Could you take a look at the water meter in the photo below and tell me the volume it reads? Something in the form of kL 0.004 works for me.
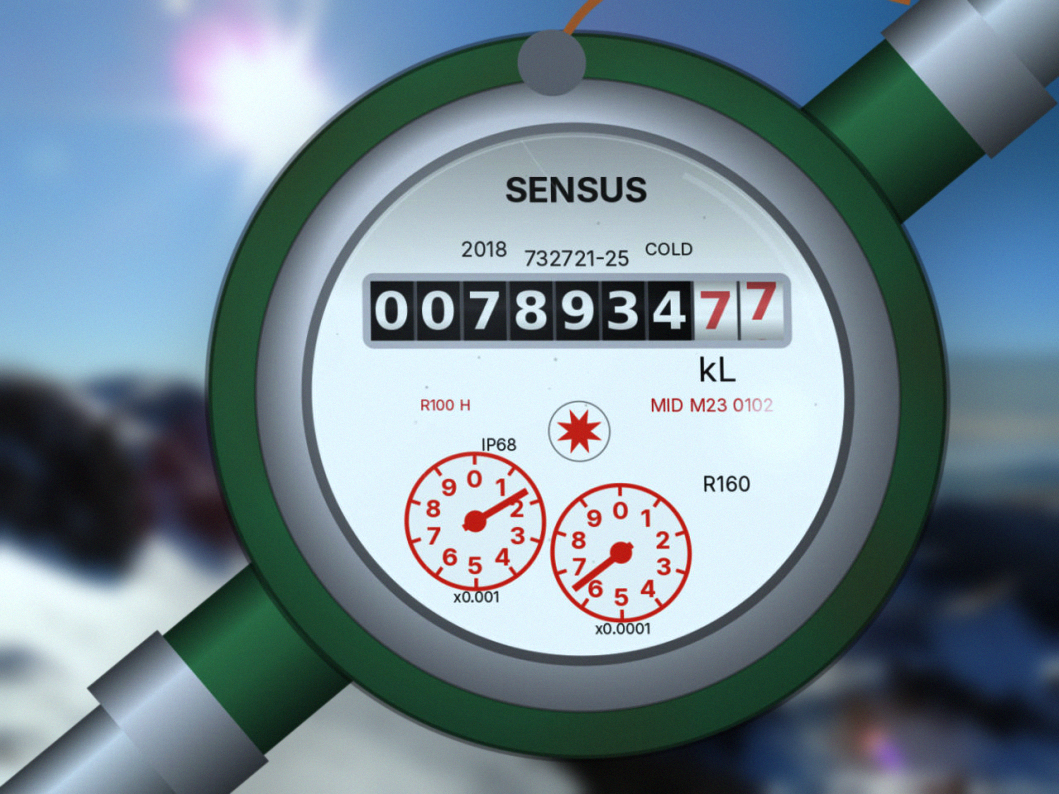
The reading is kL 78934.7716
